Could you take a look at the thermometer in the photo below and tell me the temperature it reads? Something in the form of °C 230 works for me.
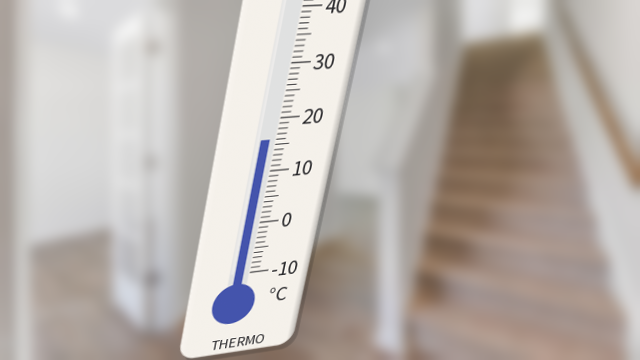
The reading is °C 16
